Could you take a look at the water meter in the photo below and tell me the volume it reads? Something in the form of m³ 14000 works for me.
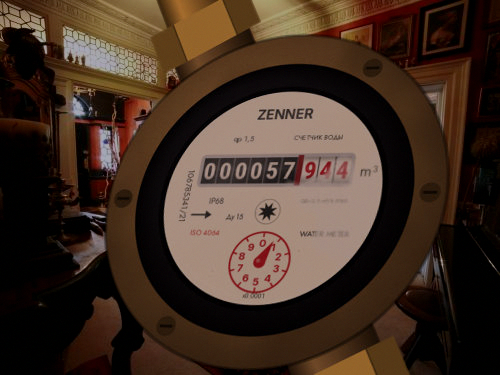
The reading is m³ 57.9440
